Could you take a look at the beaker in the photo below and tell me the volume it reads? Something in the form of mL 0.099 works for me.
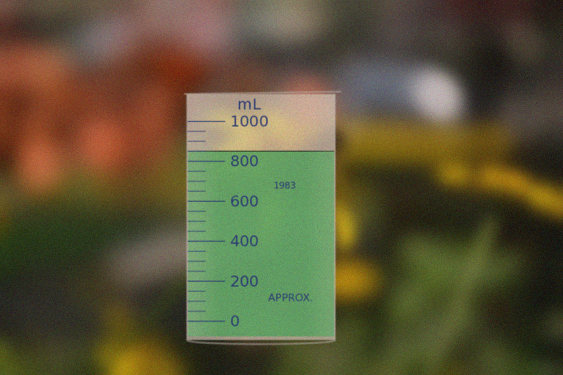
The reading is mL 850
